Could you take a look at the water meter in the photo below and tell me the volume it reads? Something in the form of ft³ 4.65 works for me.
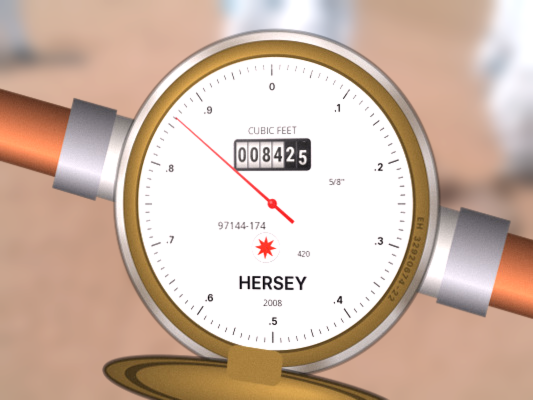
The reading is ft³ 8424.86
